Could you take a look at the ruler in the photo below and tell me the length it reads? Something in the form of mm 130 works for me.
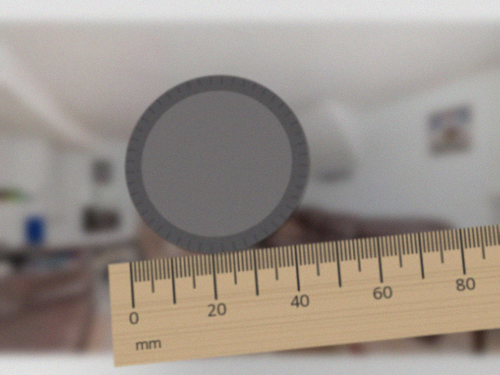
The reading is mm 45
